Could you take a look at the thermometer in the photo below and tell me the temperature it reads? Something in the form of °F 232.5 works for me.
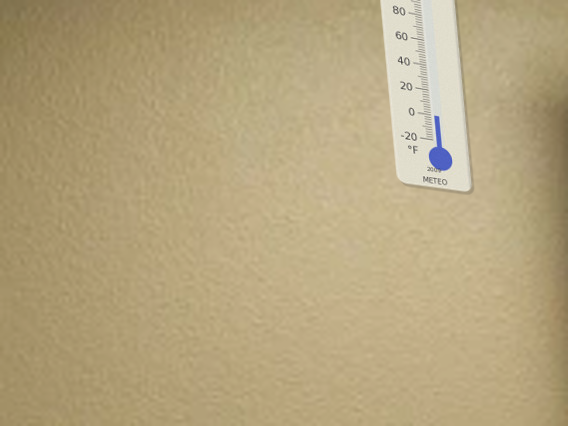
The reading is °F 0
